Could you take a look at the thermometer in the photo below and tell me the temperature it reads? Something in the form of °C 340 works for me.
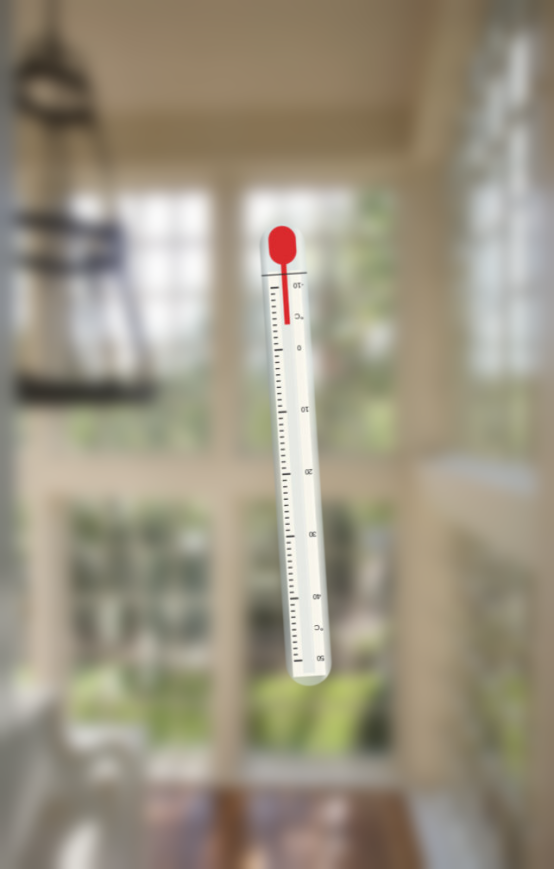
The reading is °C -4
